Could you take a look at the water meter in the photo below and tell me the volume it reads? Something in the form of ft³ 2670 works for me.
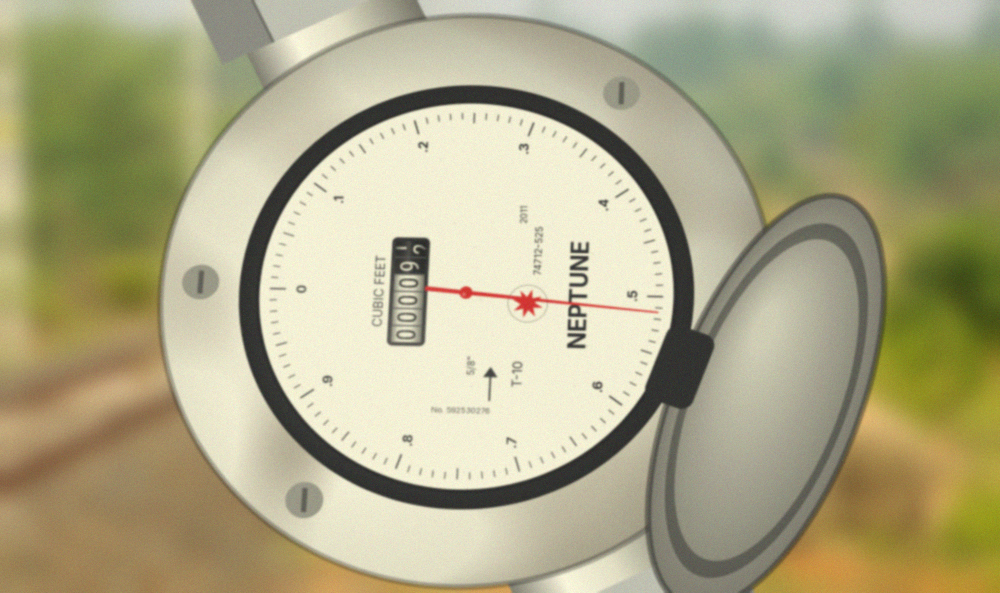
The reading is ft³ 91.51
